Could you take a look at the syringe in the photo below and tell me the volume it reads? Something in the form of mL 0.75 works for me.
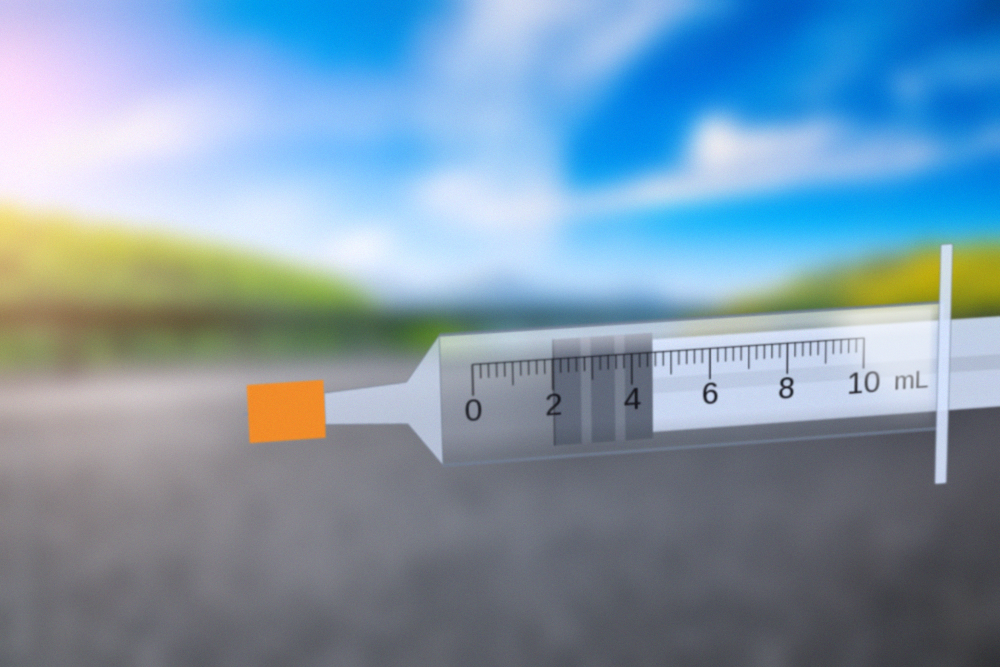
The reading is mL 2
